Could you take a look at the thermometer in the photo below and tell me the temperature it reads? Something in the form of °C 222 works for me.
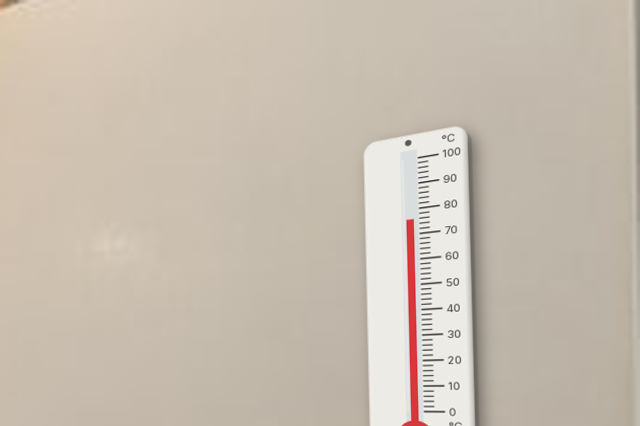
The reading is °C 76
